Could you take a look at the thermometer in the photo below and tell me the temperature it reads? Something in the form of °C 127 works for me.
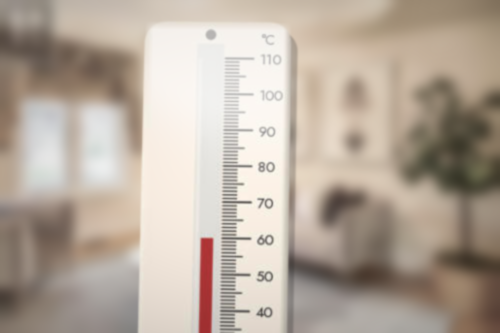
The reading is °C 60
